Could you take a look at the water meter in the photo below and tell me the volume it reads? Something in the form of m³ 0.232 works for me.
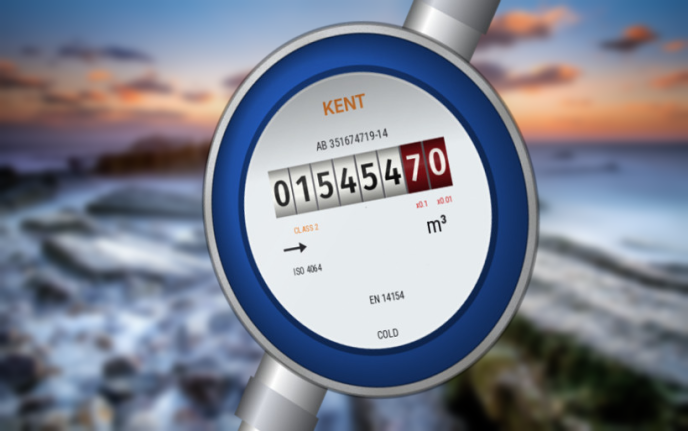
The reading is m³ 15454.70
